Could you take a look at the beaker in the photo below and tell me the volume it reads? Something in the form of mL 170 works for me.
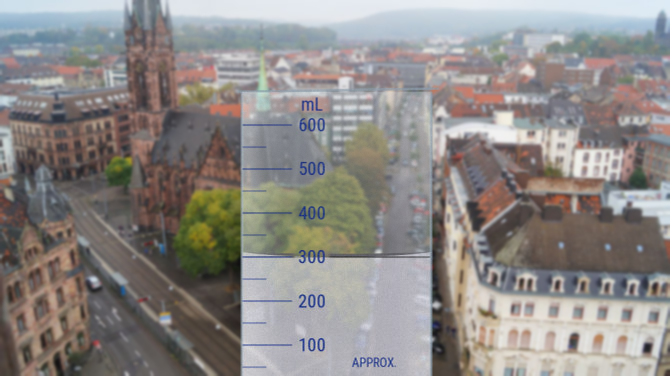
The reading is mL 300
